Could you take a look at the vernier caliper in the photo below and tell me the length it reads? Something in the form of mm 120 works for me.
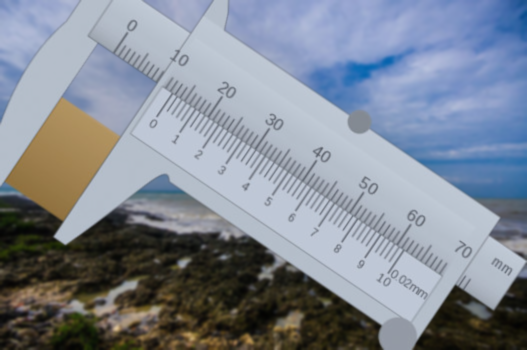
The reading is mm 12.5
